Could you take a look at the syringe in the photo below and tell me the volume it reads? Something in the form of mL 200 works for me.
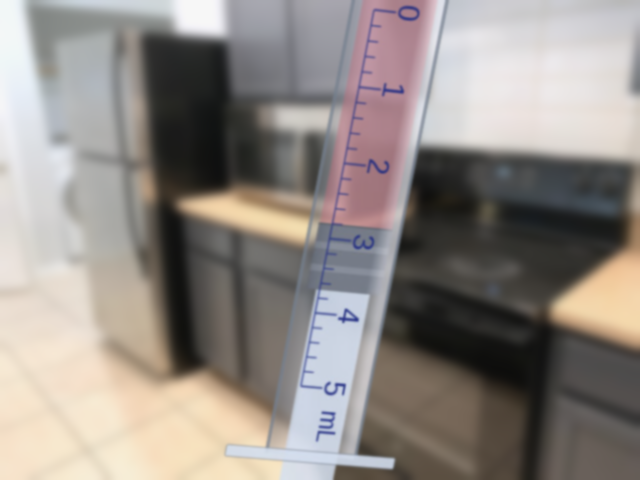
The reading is mL 2.8
